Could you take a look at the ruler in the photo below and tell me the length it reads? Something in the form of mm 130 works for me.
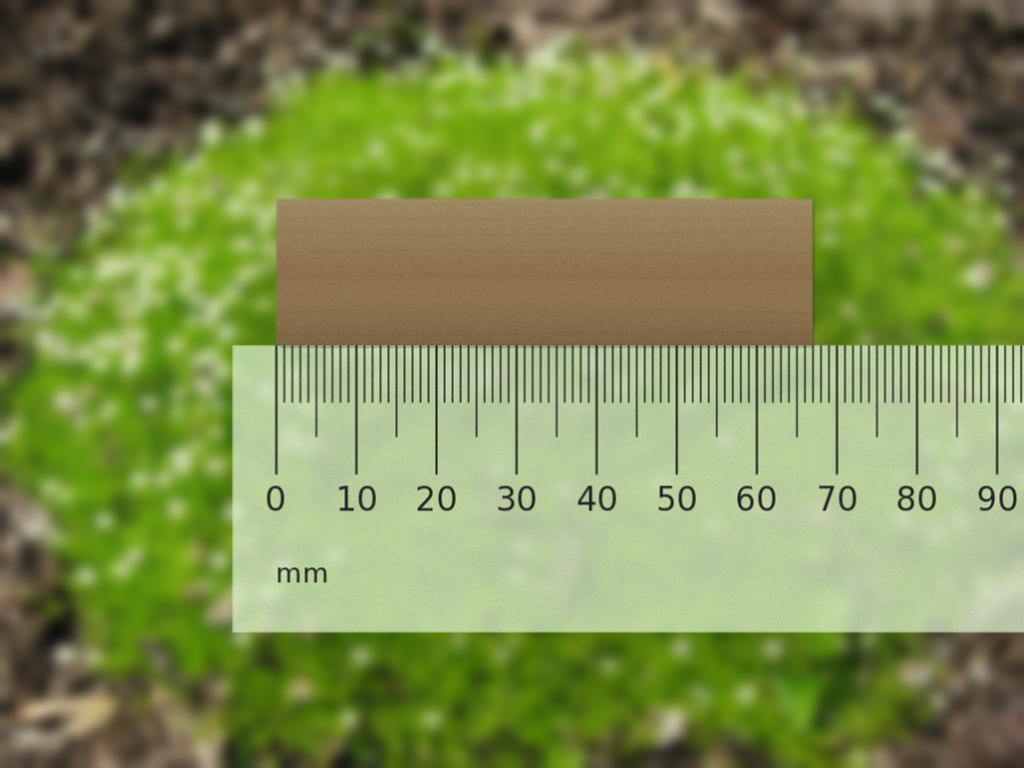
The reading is mm 67
